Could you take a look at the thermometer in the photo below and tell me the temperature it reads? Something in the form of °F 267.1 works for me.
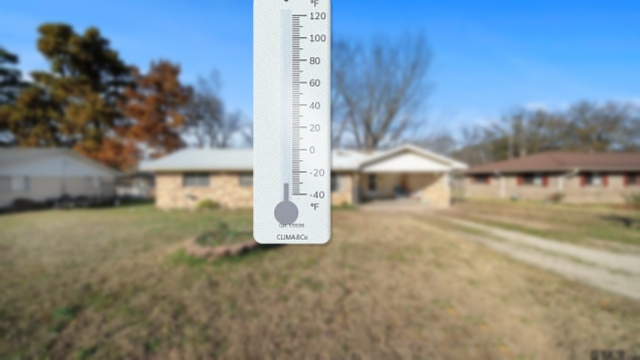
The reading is °F -30
